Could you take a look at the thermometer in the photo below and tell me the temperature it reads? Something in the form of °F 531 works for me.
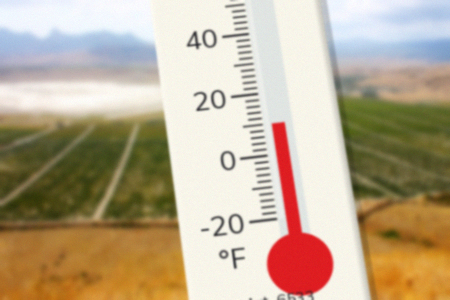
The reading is °F 10
